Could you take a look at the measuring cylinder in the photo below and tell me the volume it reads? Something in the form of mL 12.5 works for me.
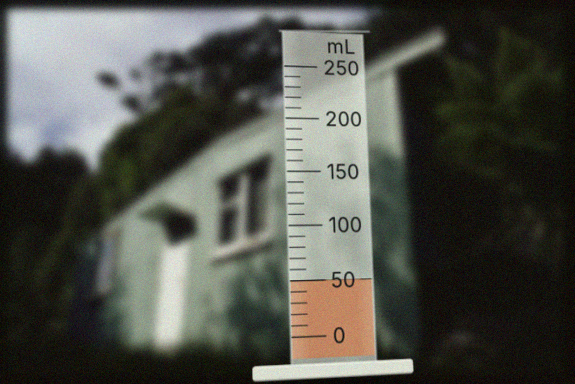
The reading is mL 50
